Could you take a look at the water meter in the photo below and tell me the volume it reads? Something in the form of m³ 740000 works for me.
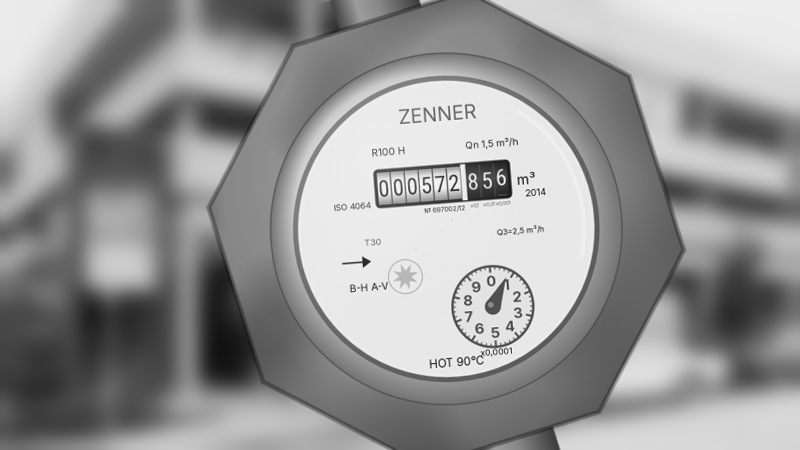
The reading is m³ 572.8560
